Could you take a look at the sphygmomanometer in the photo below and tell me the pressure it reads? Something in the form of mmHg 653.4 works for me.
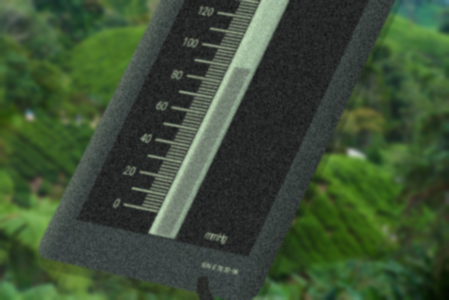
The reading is mmHg 90
